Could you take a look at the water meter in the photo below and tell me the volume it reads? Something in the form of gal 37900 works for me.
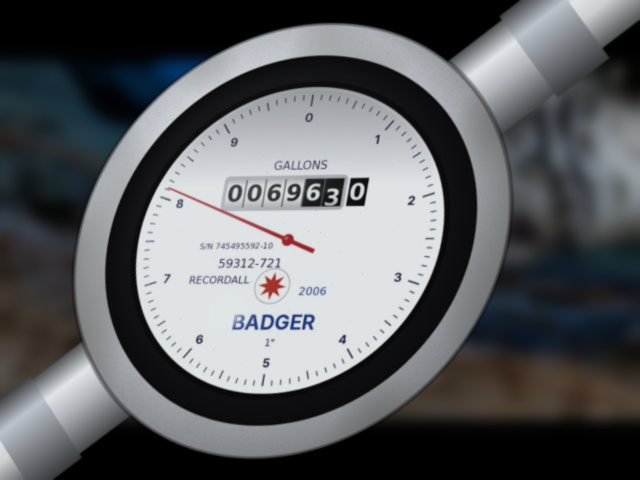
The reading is gal 69628.1
